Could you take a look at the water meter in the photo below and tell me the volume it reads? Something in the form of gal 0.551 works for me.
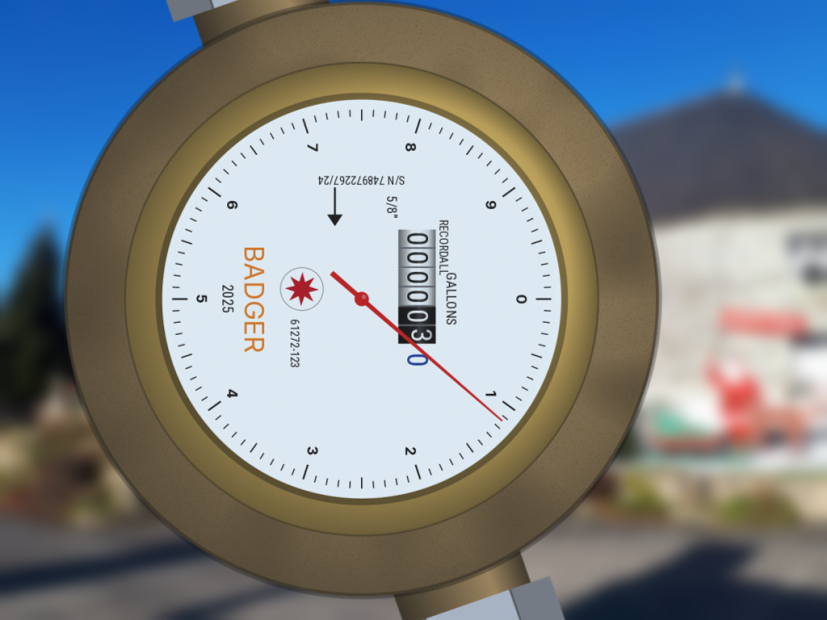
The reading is gal 31.1
